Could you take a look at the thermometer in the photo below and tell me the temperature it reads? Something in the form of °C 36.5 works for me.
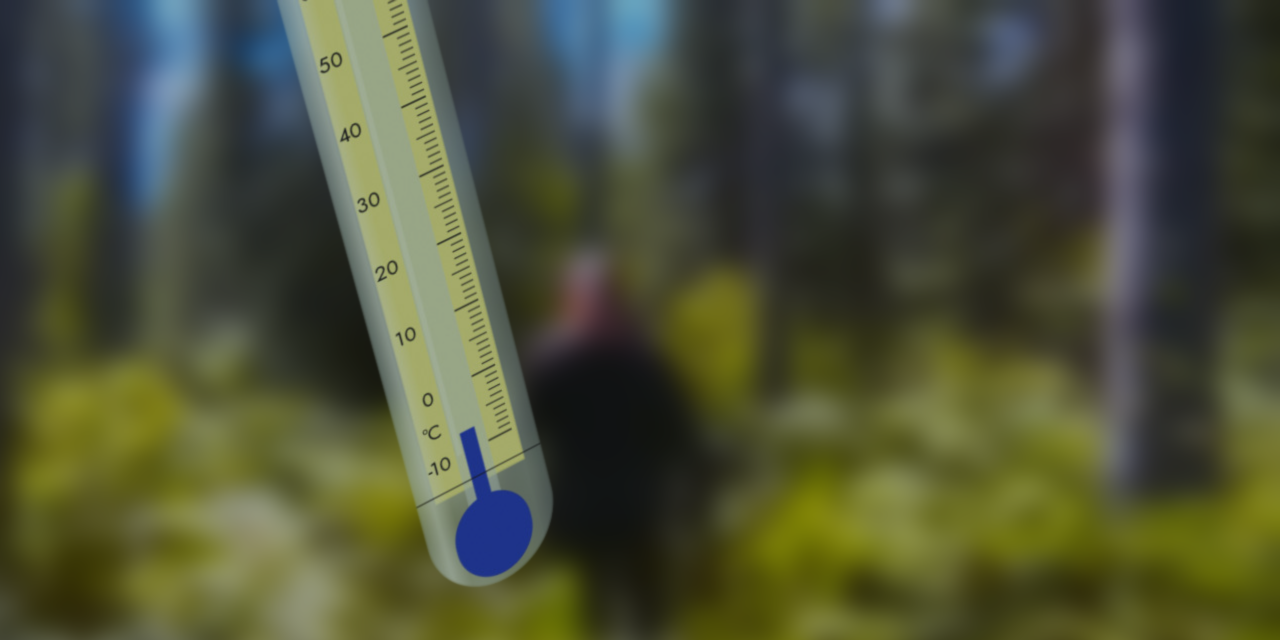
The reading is °C -7
